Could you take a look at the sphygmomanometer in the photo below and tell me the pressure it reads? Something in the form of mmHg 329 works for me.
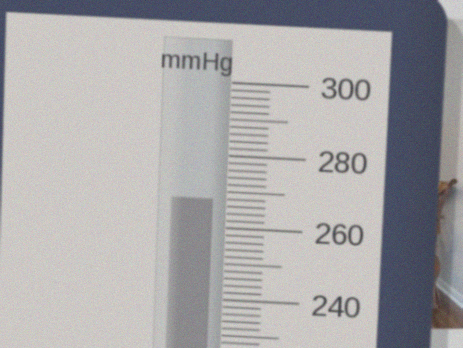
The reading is mmHg 268
